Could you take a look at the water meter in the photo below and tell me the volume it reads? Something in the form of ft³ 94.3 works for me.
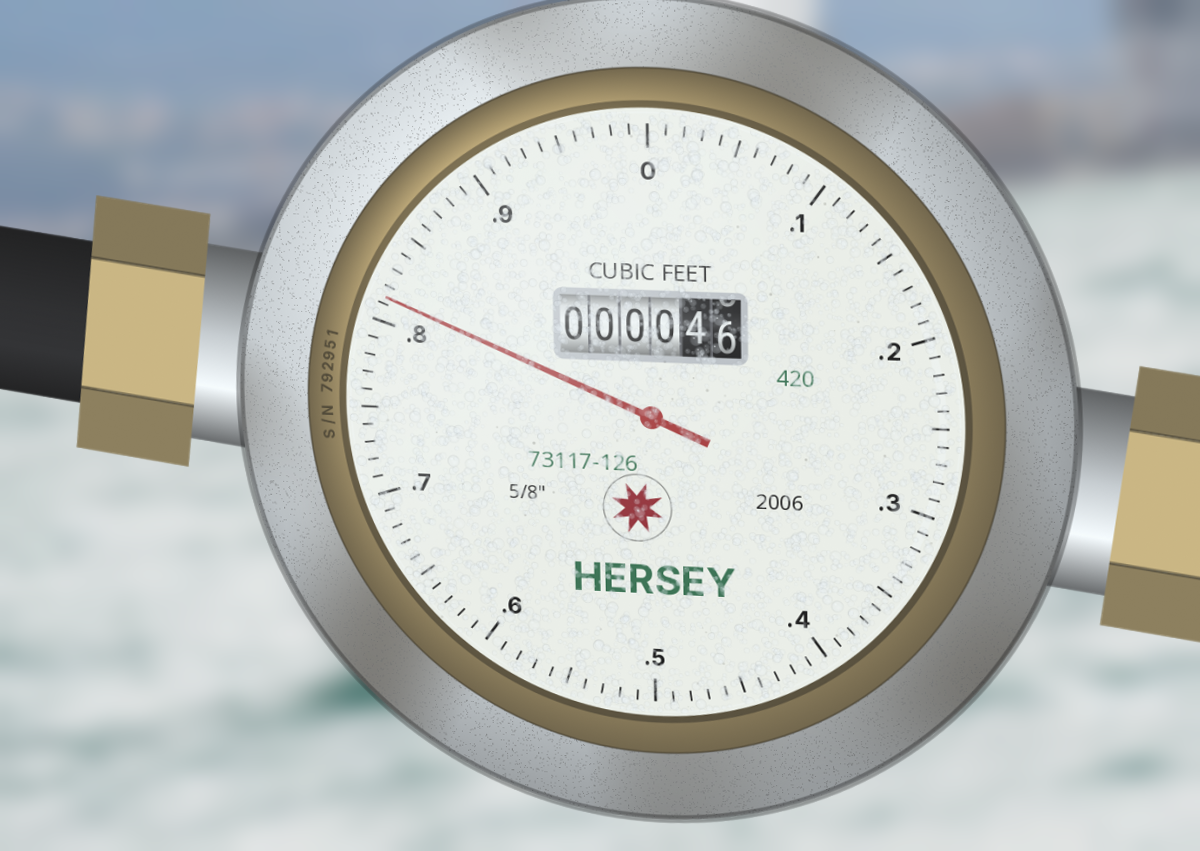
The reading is ft³ 45.81
